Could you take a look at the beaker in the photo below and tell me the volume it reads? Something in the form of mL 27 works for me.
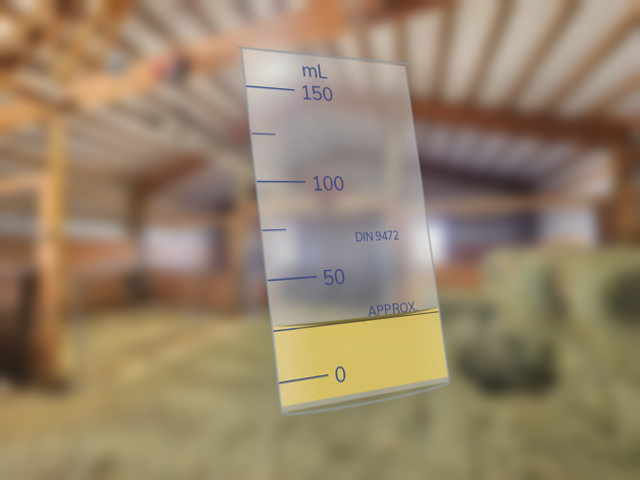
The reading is mL 25
